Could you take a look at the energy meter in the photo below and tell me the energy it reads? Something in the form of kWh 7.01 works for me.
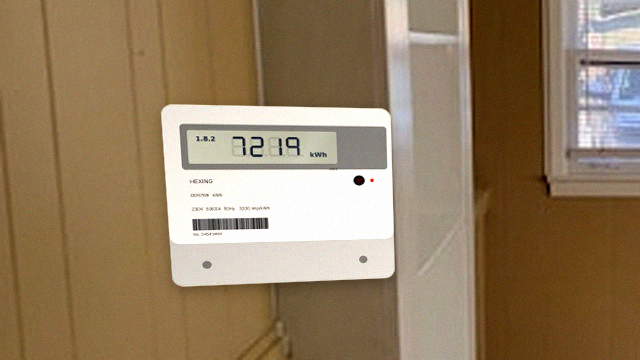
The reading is kWh 7219
